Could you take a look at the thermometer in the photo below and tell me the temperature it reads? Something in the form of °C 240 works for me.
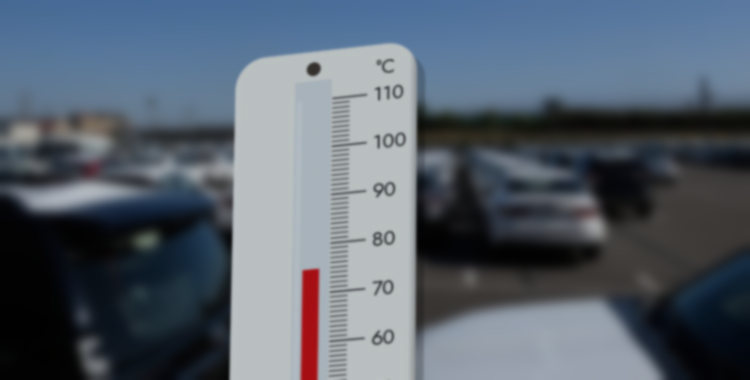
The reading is °C 75
